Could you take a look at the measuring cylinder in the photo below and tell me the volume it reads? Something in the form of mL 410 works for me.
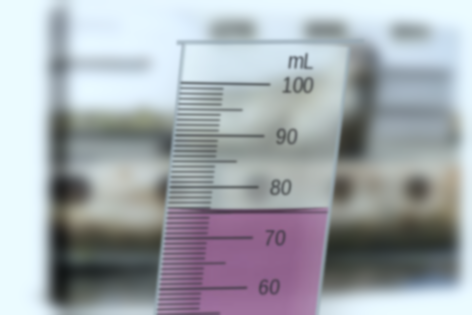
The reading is mL 75
